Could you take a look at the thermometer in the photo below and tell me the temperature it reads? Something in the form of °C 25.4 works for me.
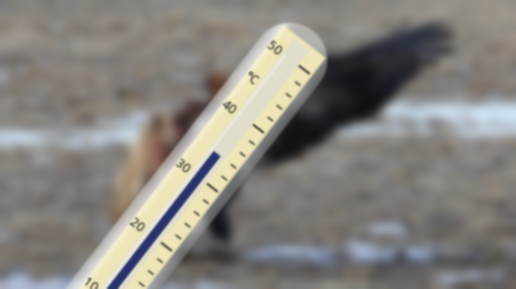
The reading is °C 34
